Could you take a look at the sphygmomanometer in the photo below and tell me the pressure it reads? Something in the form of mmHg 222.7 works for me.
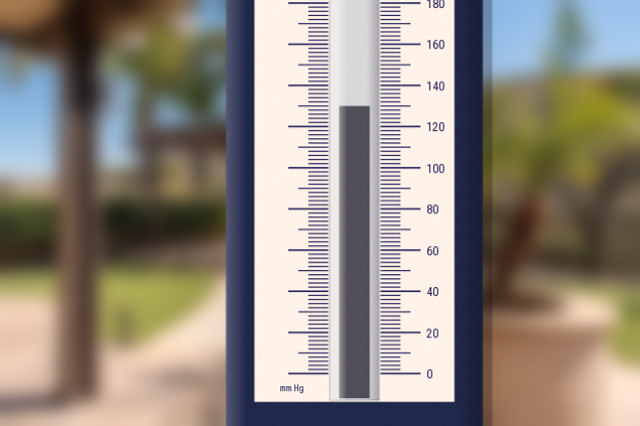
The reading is mmHg 130
